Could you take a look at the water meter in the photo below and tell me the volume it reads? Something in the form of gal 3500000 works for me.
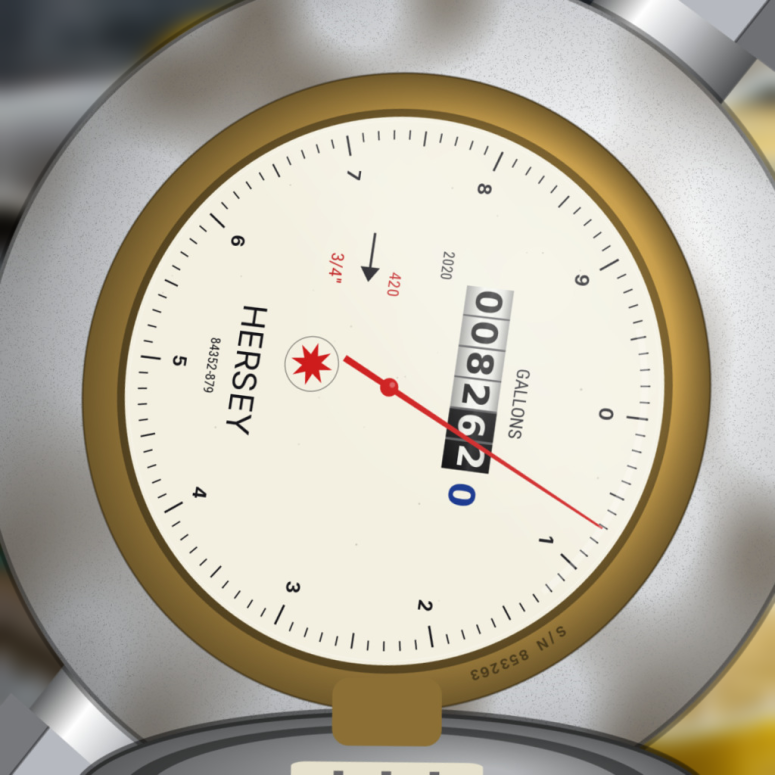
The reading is gal 82620.7
